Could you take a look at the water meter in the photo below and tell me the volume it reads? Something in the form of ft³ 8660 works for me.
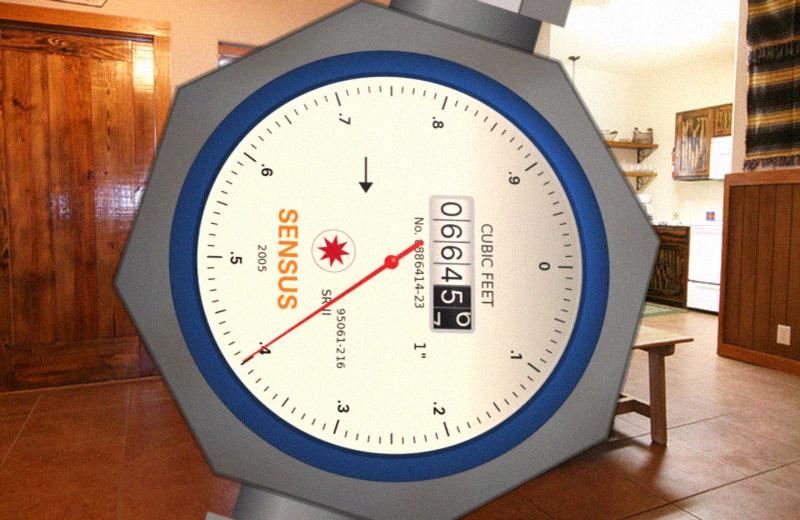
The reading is ft³ 66456.40
